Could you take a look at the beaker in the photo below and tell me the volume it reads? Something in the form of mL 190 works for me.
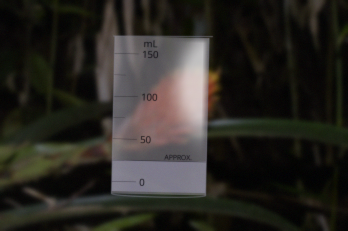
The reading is mL 25
